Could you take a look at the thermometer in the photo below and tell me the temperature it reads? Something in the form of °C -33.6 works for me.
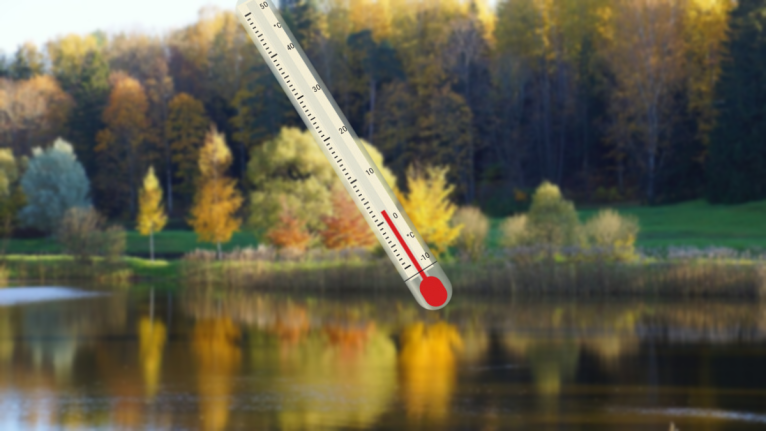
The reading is °C 2
